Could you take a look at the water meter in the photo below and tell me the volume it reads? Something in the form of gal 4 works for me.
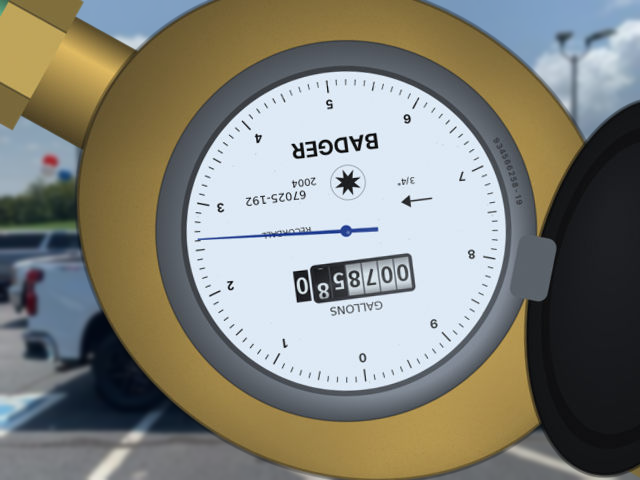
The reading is gal 78582.6
